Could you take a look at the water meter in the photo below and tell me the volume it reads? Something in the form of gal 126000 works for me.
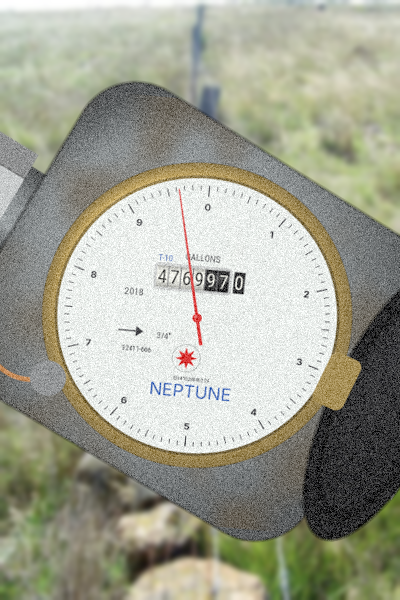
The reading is gal 4769969.6
